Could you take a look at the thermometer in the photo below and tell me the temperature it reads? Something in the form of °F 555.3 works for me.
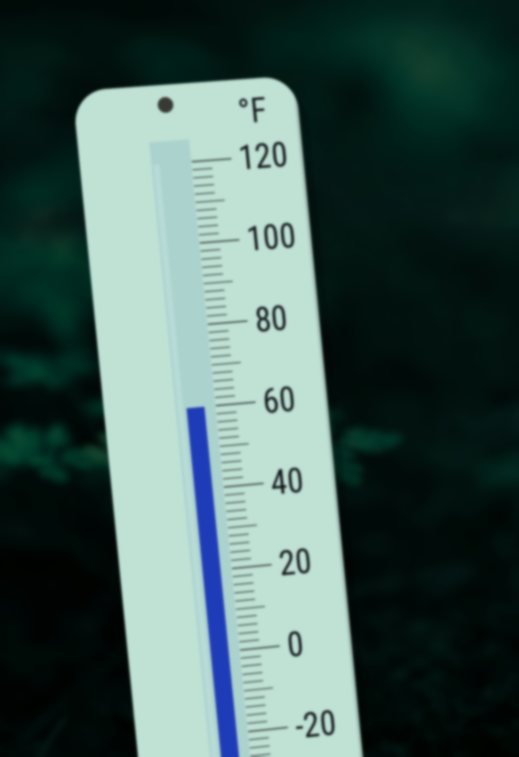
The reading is °F 60
